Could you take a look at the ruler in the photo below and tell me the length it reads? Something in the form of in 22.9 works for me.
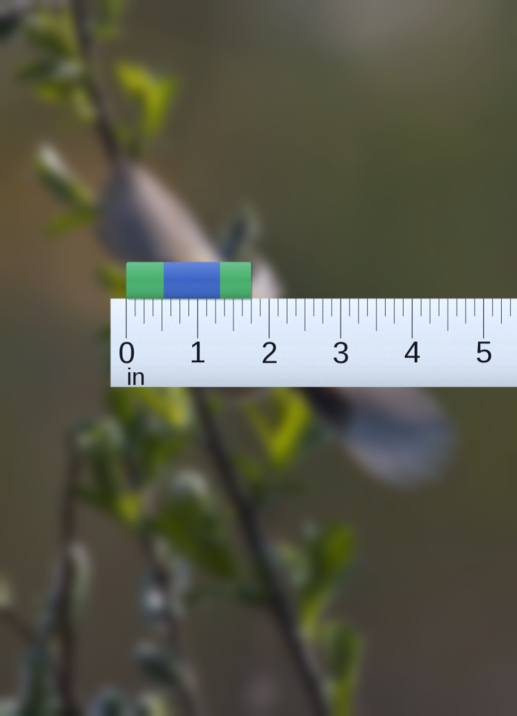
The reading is in 1.75
